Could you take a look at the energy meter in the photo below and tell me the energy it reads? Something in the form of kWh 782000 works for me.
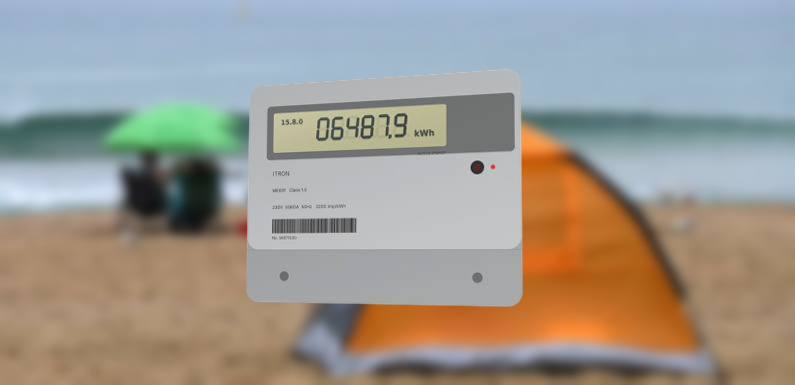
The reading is kWh 6487.9
